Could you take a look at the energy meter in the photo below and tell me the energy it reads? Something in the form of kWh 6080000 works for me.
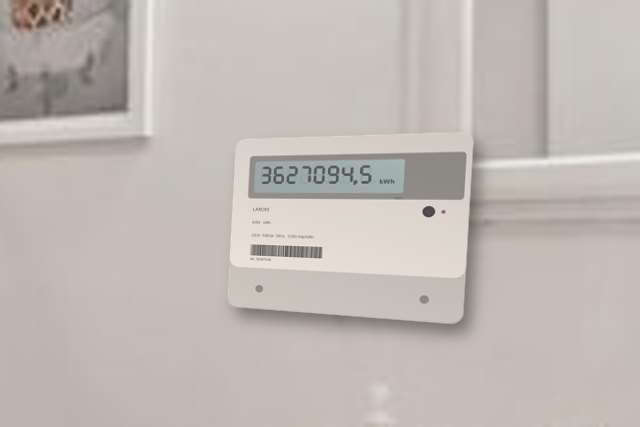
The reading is kWh 3627094.5
